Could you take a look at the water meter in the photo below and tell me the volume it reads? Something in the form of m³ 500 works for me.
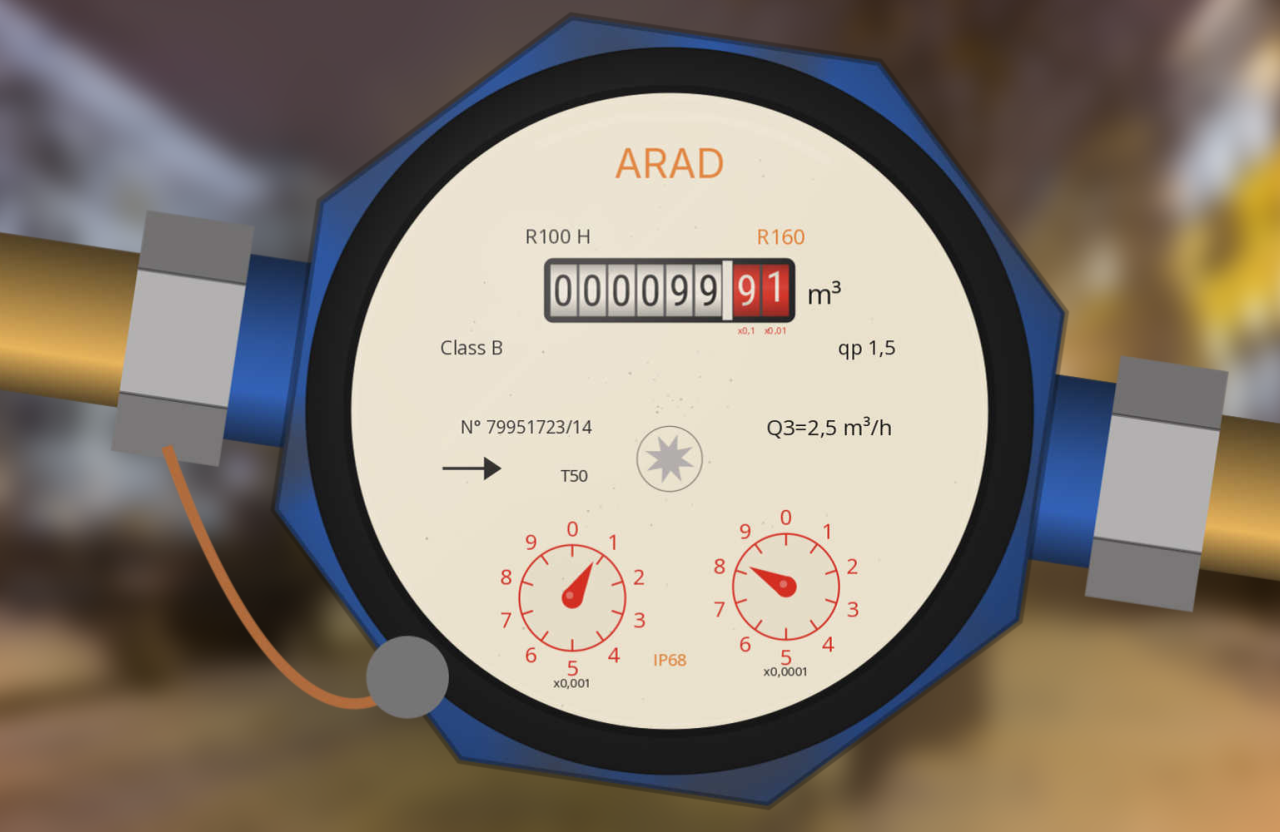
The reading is m³ 99.9108
